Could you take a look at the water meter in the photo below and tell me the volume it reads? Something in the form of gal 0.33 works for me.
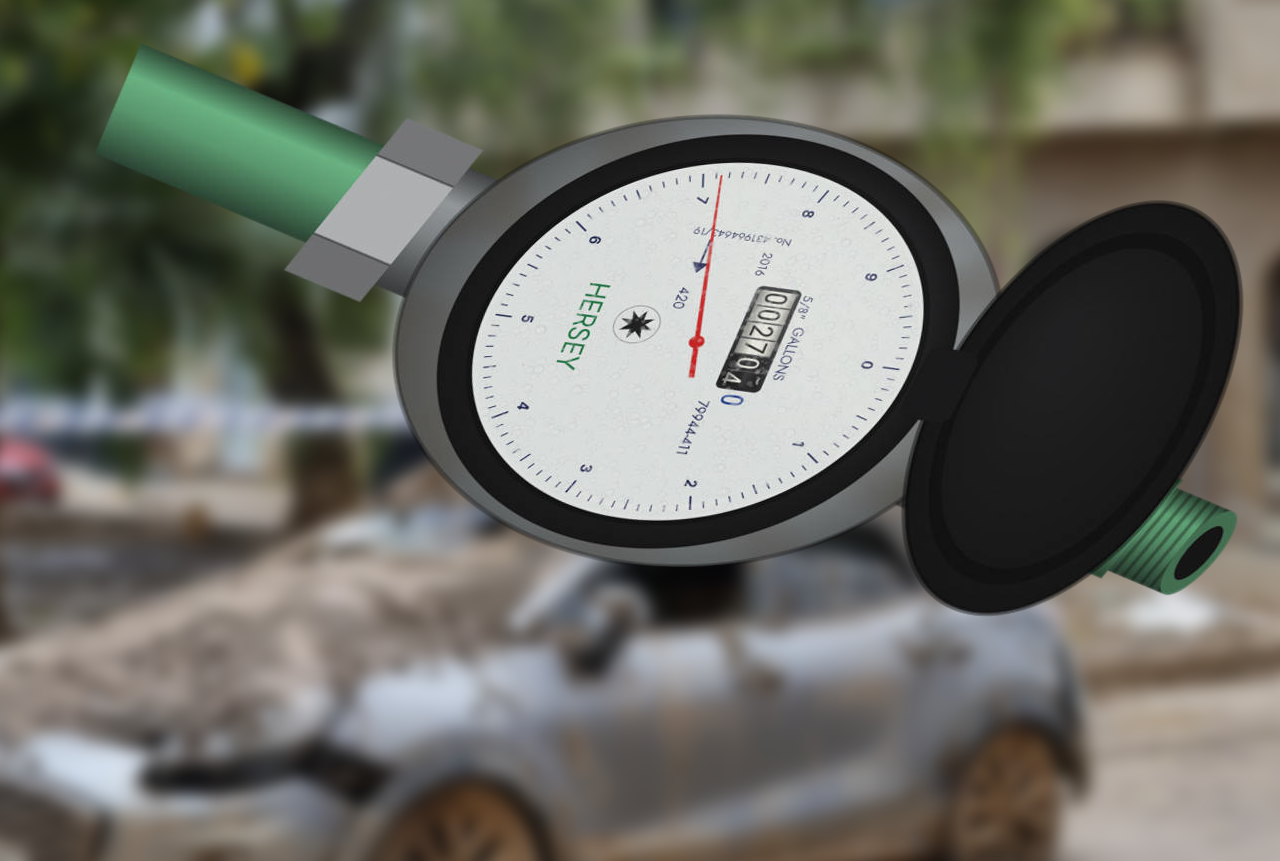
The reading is gal 27037.1
